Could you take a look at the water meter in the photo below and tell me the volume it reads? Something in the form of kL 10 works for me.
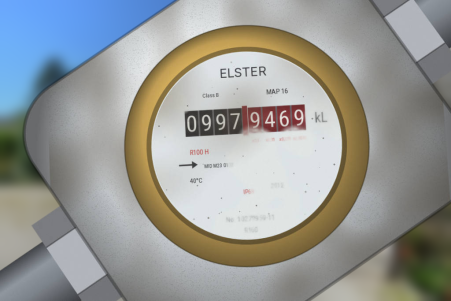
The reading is kL 997.9469
